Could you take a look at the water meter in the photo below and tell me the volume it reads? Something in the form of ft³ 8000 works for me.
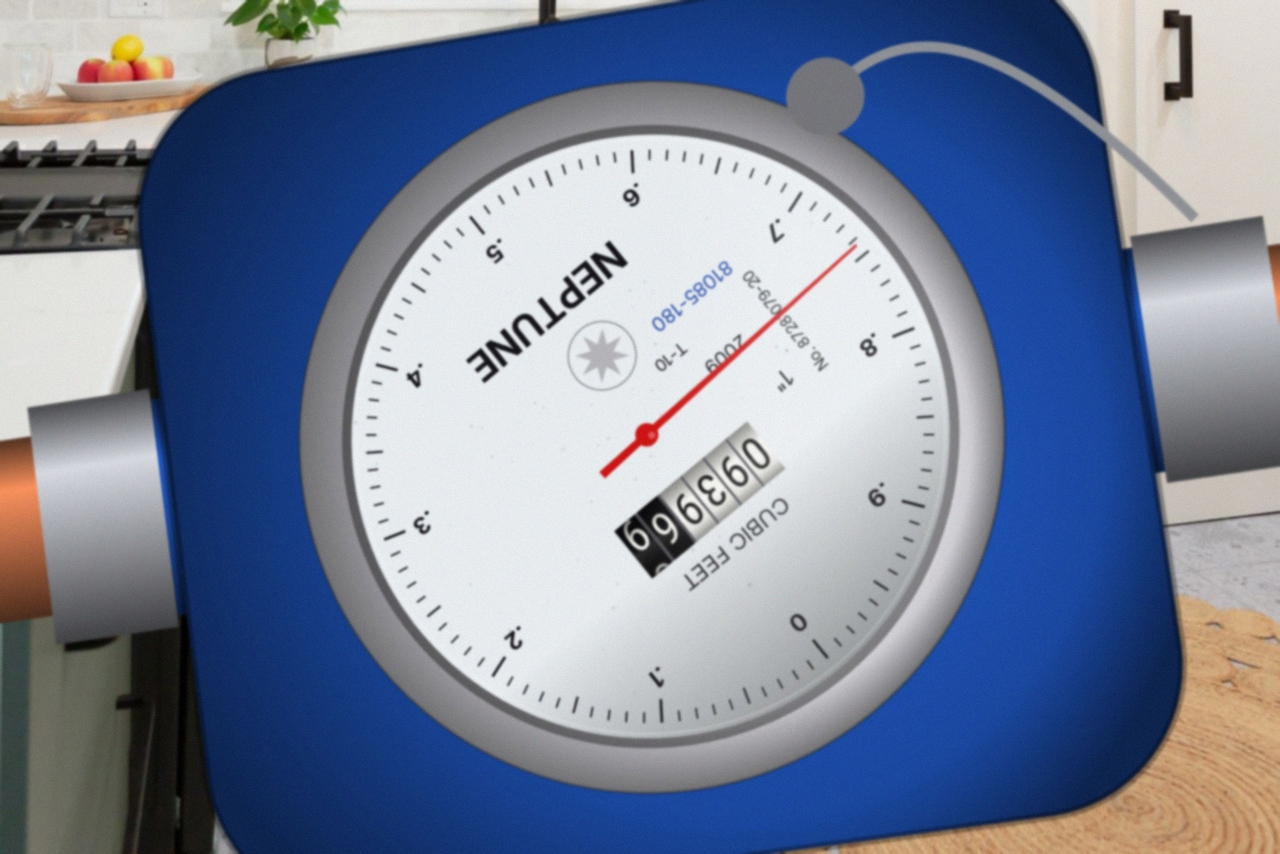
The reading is ft³ 93968.74
